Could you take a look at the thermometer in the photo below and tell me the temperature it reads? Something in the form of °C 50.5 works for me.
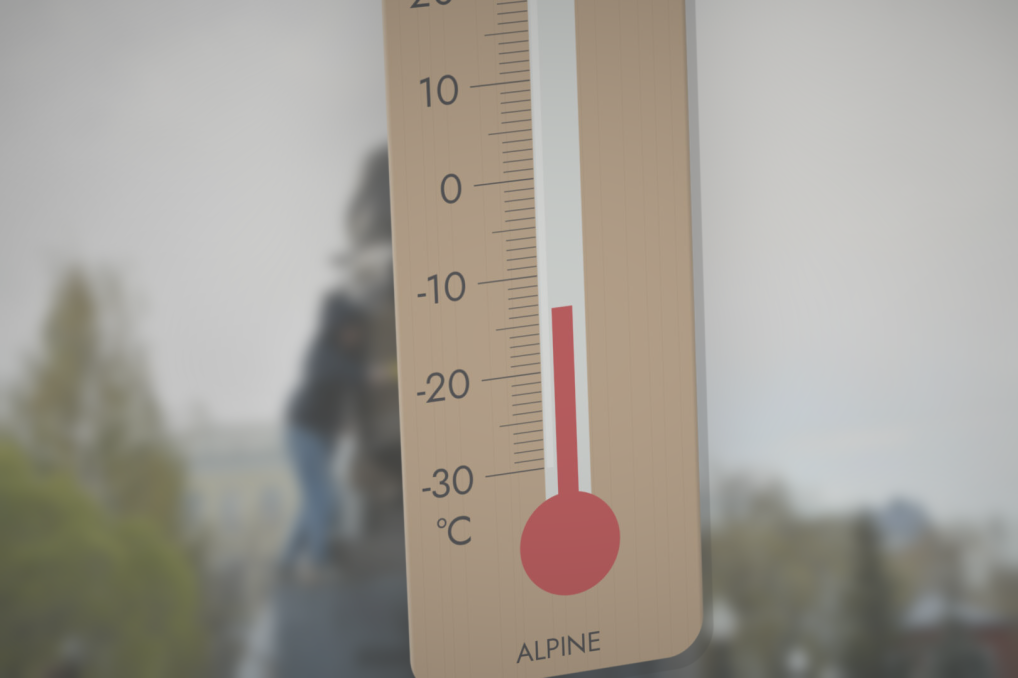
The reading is °C -13.5
